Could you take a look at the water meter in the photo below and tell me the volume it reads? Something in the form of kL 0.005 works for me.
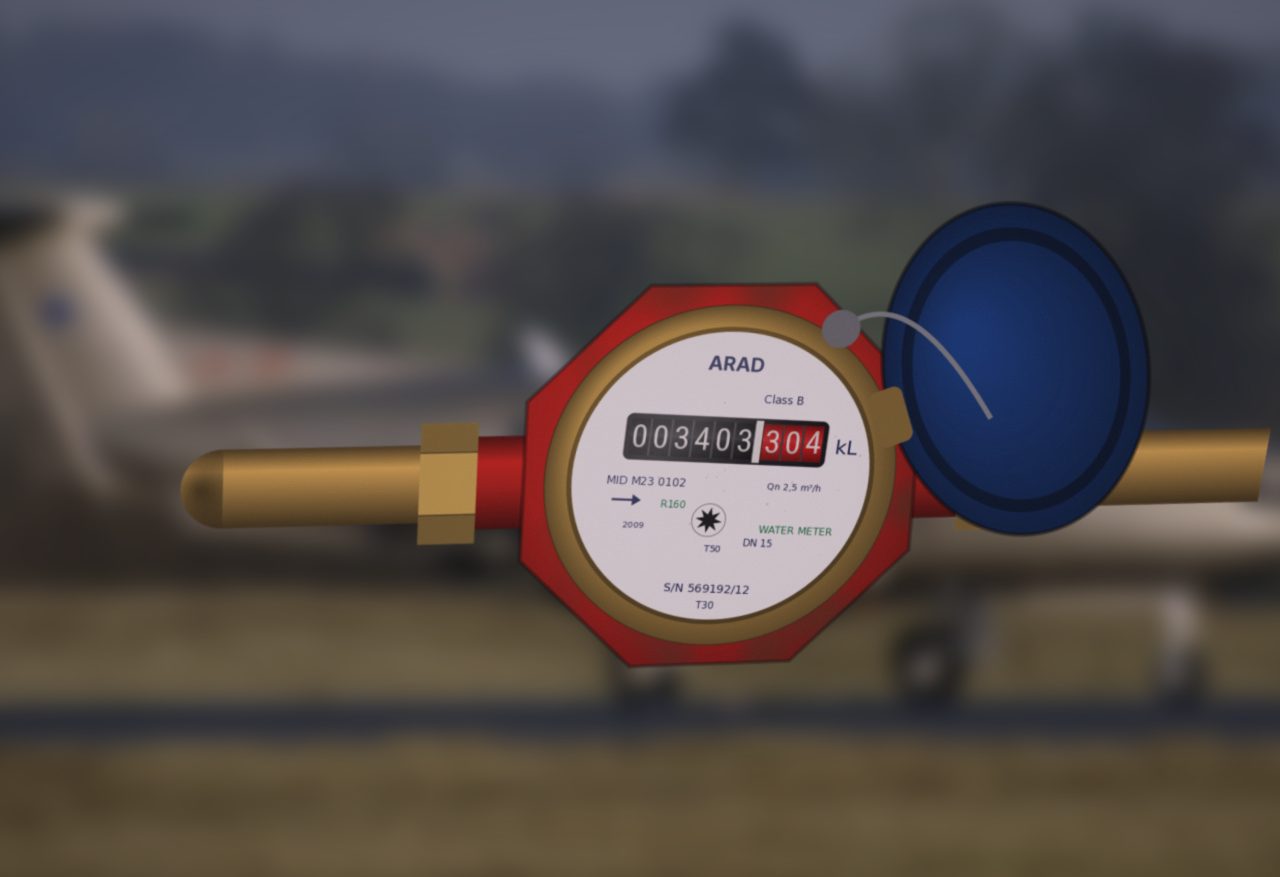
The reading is kL 3403.304
